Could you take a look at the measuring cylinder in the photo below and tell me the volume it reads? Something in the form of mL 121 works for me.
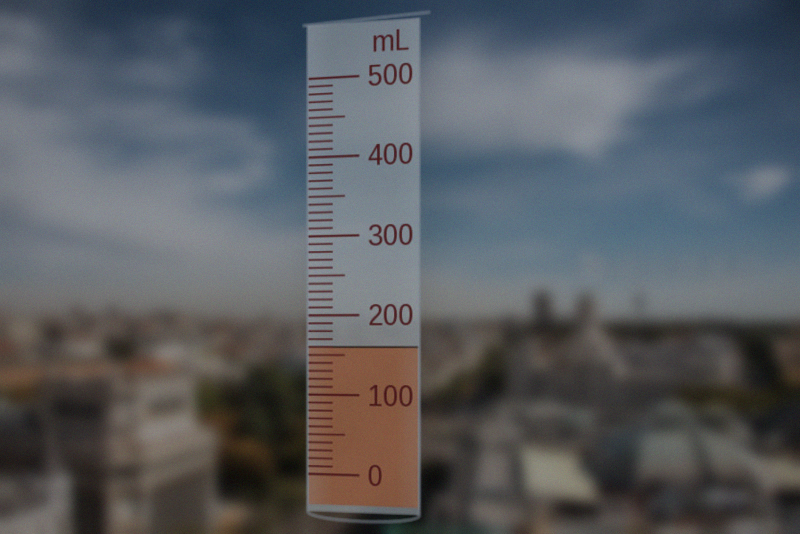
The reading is mL 160
